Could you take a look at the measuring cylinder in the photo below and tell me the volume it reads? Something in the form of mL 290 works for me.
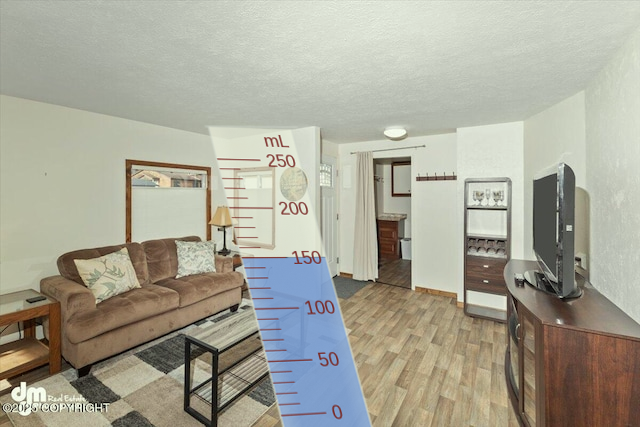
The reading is mL 150
